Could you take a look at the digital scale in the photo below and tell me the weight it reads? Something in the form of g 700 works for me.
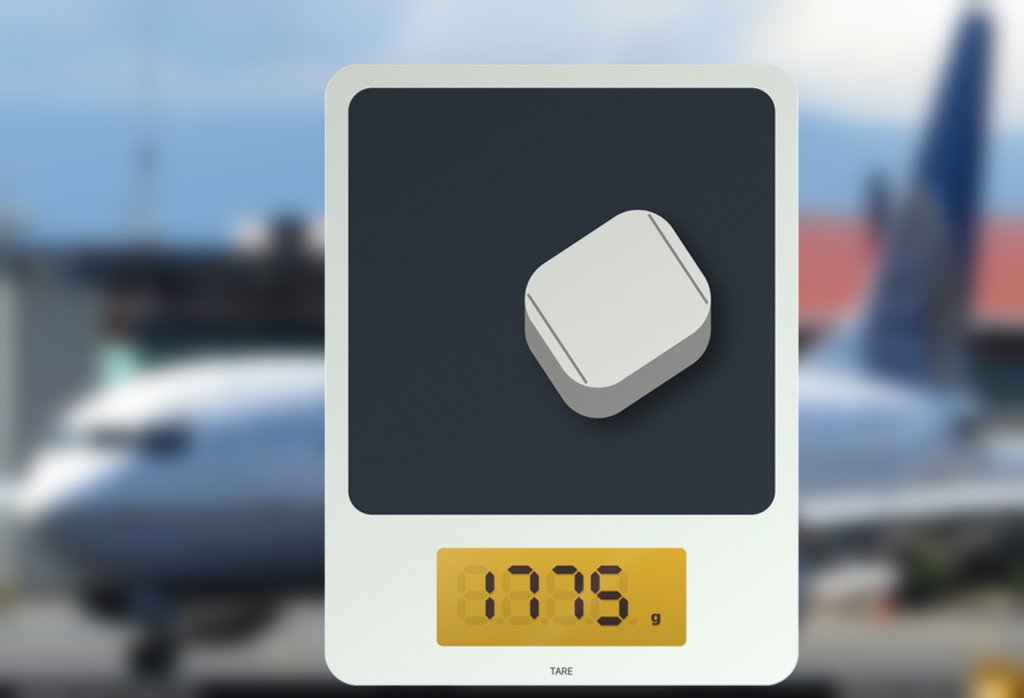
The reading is g 1775
